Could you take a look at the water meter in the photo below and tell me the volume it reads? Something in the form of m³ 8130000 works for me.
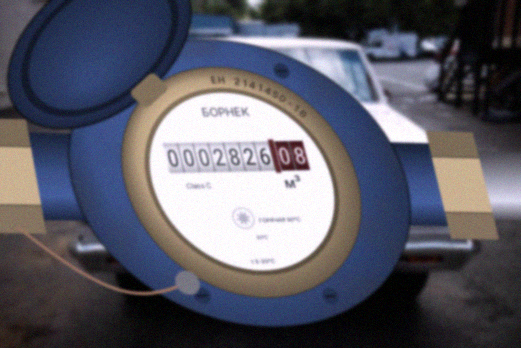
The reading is m³ 2826.08
